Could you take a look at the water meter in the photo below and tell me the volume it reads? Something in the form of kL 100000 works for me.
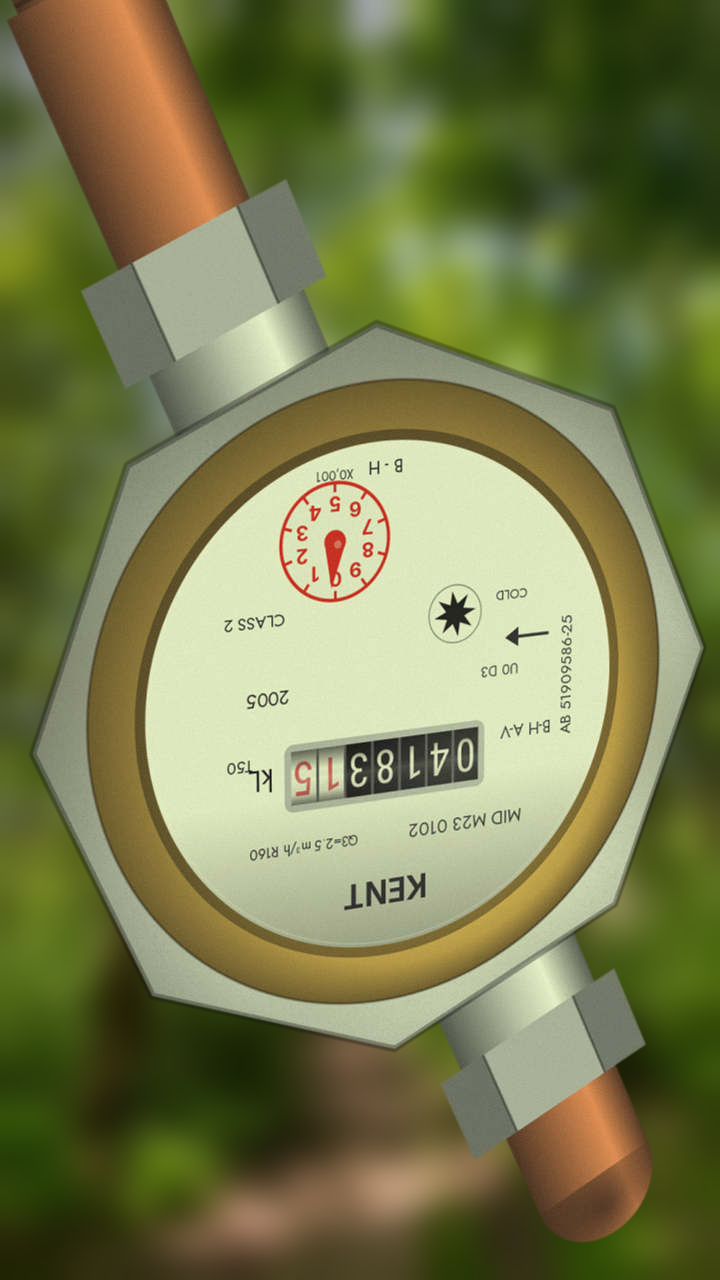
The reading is kL 4183.150
